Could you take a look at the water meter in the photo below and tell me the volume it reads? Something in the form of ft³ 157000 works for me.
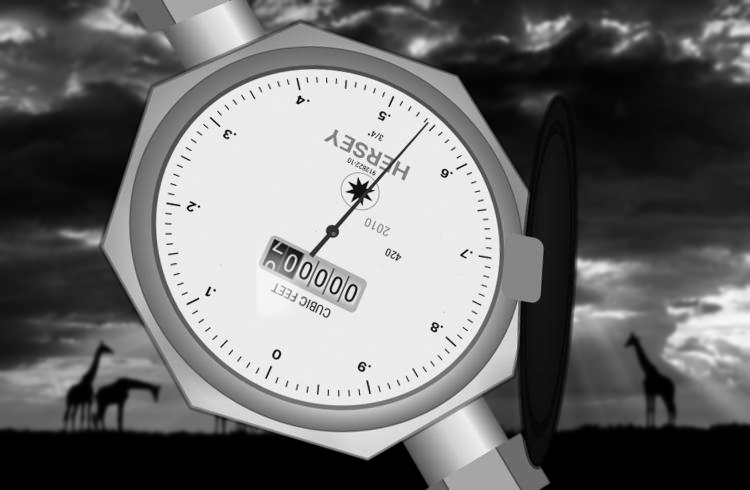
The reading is ft³ 6.54
